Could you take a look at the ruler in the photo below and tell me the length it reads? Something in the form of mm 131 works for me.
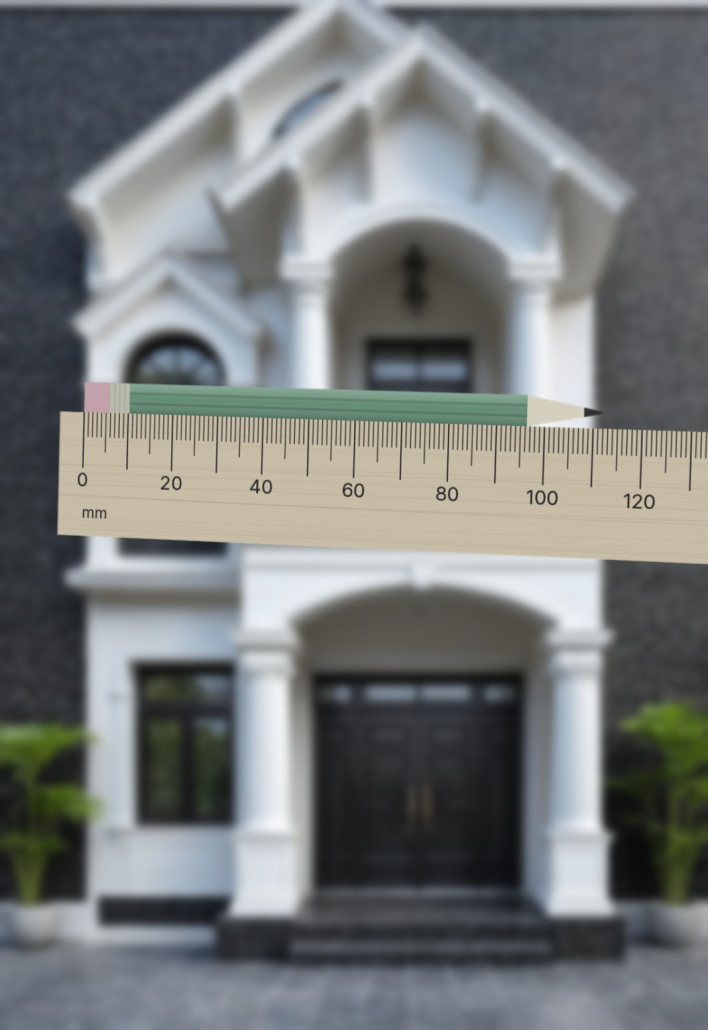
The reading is mm 112
